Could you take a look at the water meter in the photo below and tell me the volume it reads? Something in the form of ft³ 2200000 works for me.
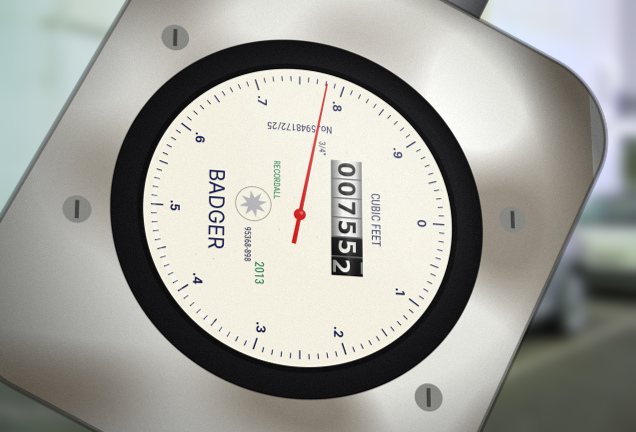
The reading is ft³ 7551.78
